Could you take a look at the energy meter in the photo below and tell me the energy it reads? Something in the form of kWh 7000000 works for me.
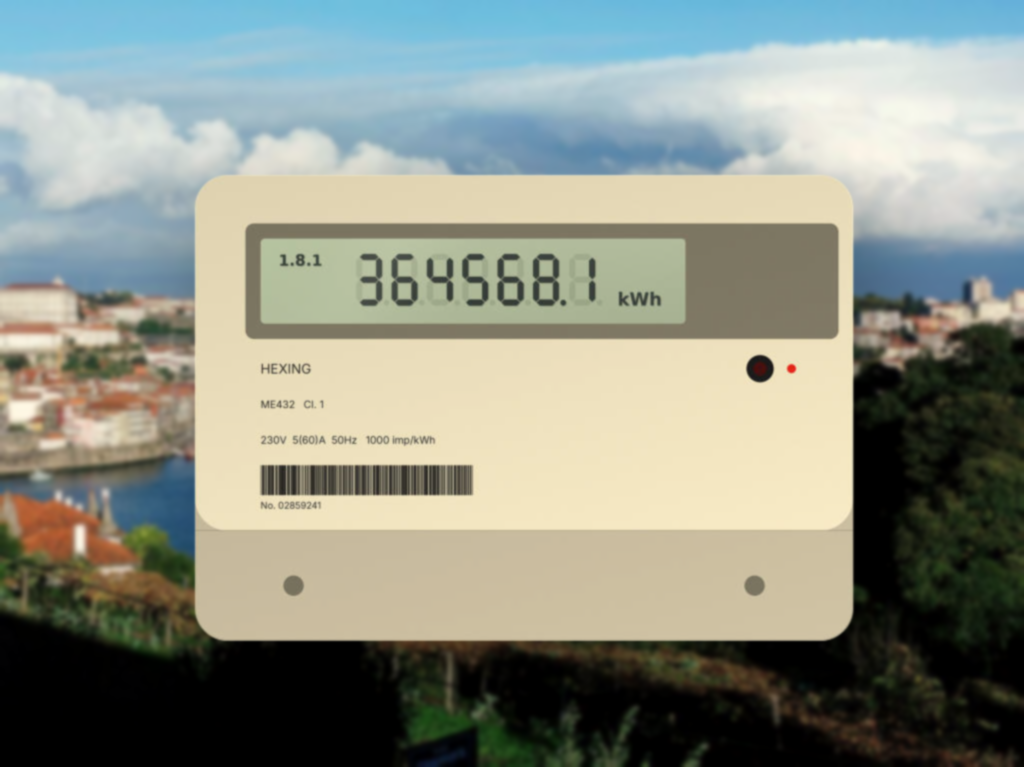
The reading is kWh 364568.1
